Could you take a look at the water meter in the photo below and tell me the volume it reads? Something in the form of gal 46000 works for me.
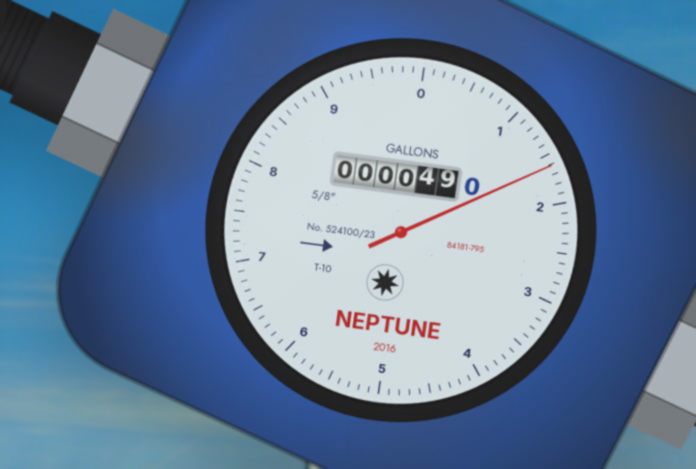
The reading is gal 491.6
